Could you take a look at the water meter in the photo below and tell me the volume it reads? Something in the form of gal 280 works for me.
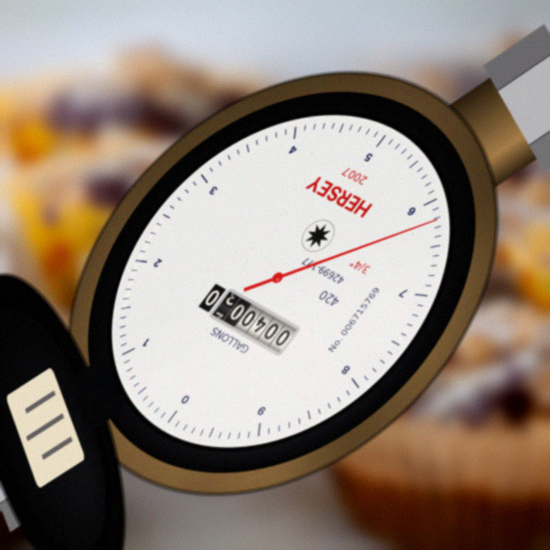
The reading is gal 40026.2
